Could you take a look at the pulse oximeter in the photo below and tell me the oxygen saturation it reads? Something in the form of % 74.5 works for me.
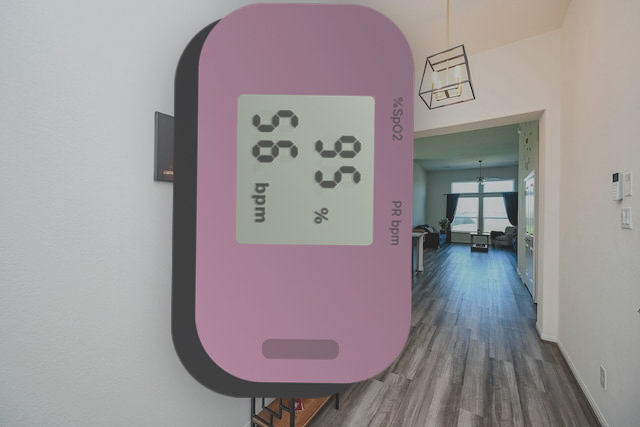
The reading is % 95
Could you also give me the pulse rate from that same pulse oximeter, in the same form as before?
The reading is bpm 56
